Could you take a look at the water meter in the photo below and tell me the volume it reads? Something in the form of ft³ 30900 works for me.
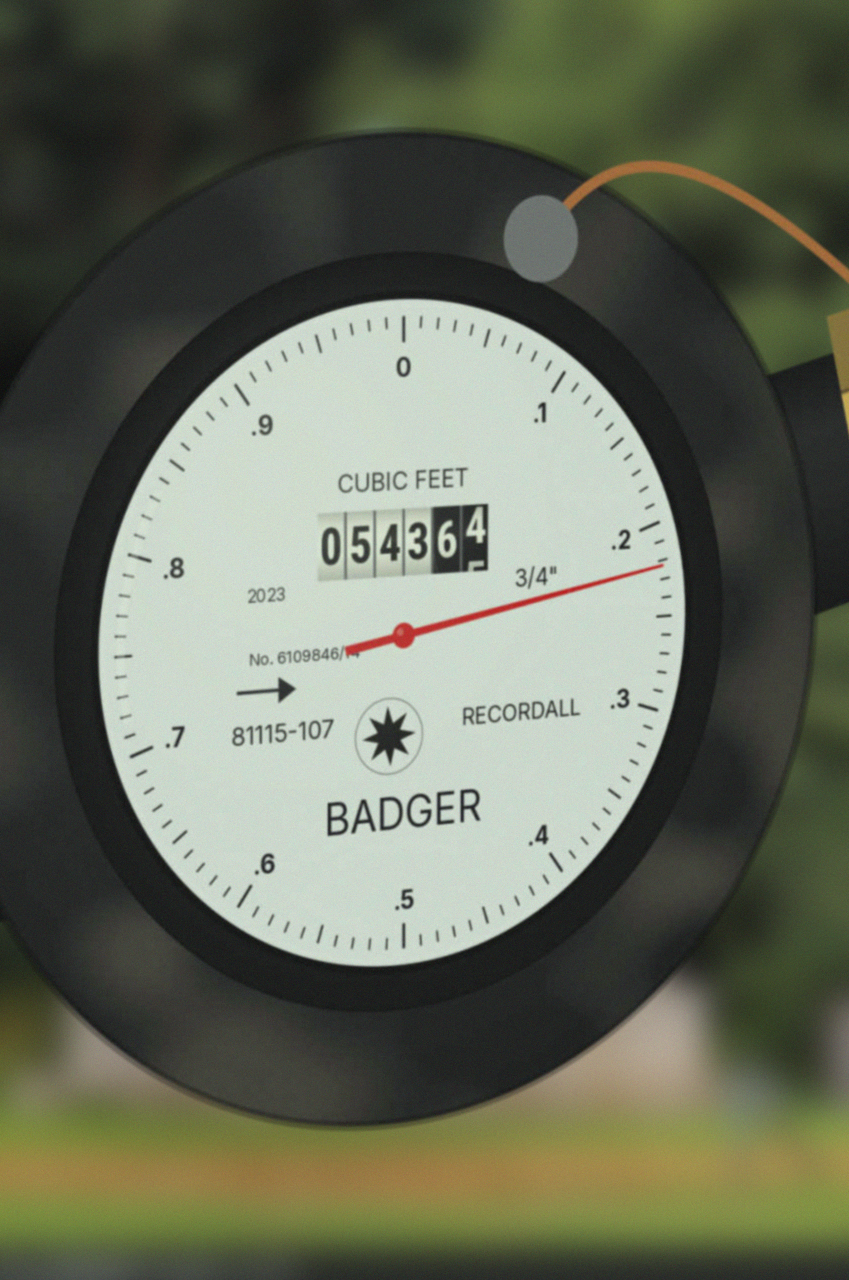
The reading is ft³ 54364.22
